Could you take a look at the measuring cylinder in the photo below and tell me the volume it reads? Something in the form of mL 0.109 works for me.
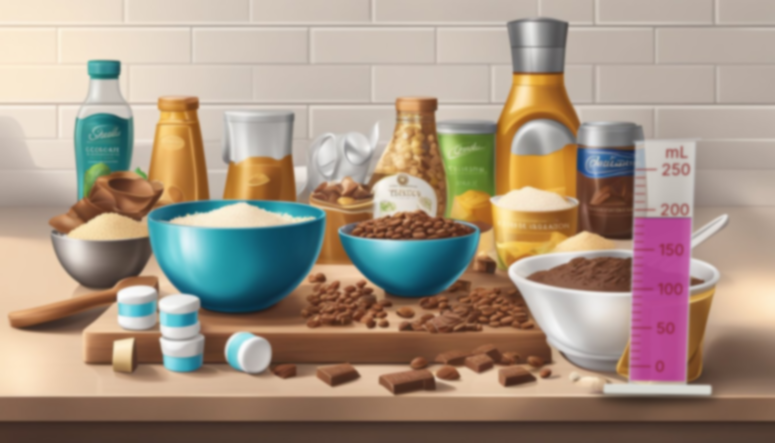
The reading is mL 190
